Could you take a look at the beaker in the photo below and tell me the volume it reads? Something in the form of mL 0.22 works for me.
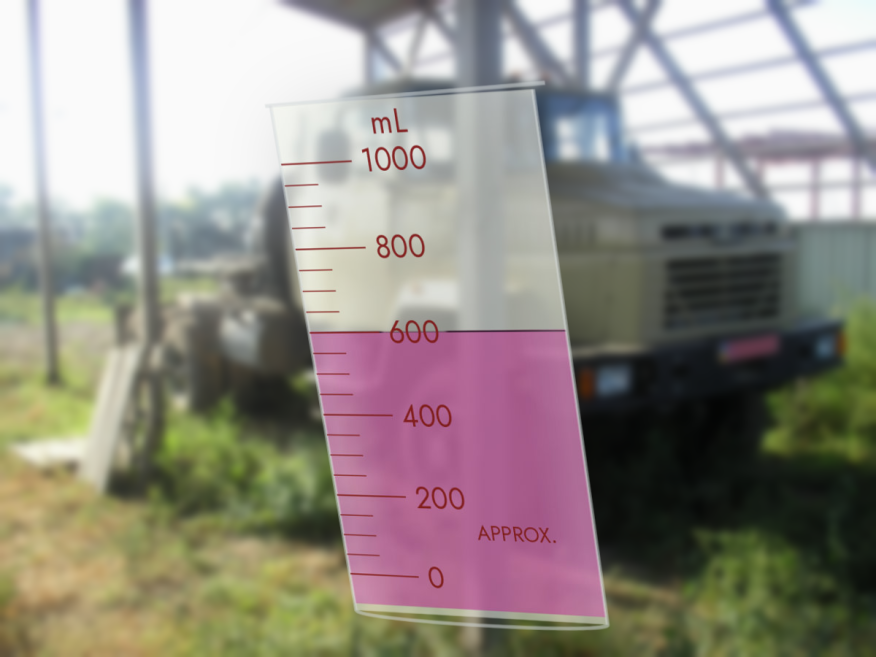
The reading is mL 600
